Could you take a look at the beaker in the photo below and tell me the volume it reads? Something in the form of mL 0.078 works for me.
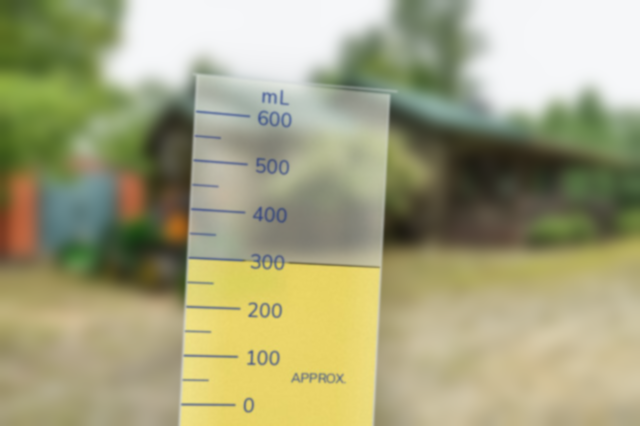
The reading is mL 300
